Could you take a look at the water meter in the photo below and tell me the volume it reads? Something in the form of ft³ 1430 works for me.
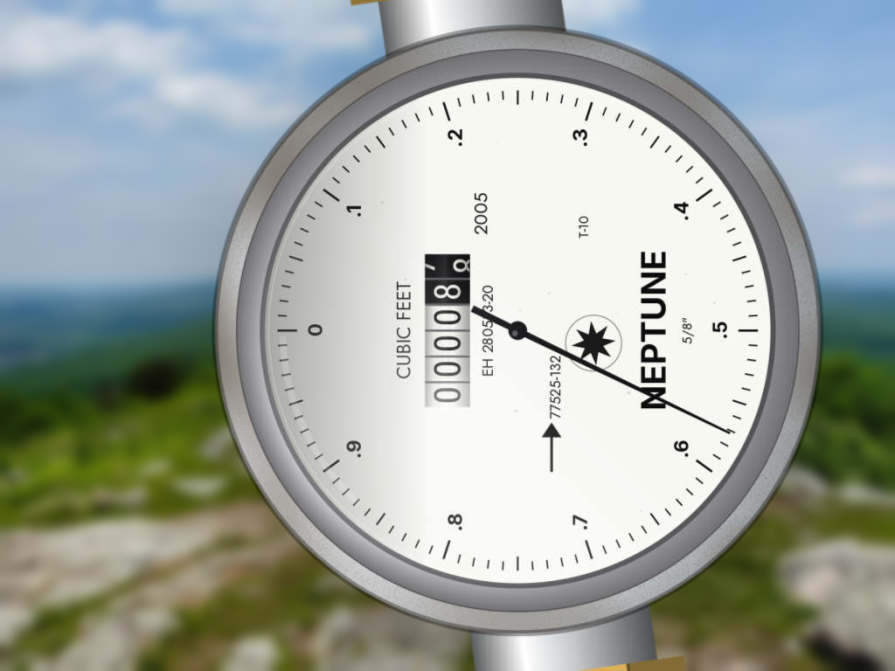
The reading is ft³ 87.57
